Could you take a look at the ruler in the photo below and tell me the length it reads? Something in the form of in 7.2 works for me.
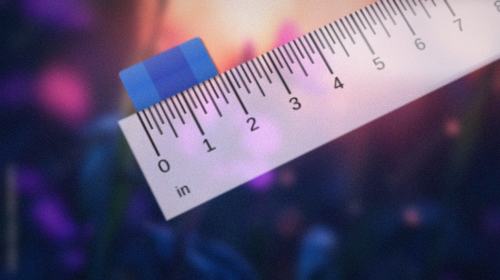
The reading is in 1.875
